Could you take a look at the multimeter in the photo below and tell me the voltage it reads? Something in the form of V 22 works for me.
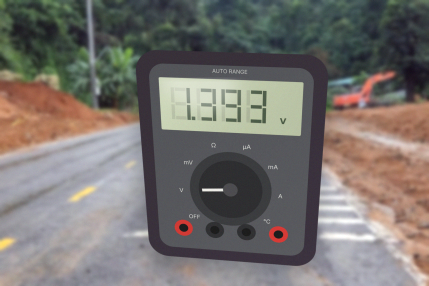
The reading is V 1.393
